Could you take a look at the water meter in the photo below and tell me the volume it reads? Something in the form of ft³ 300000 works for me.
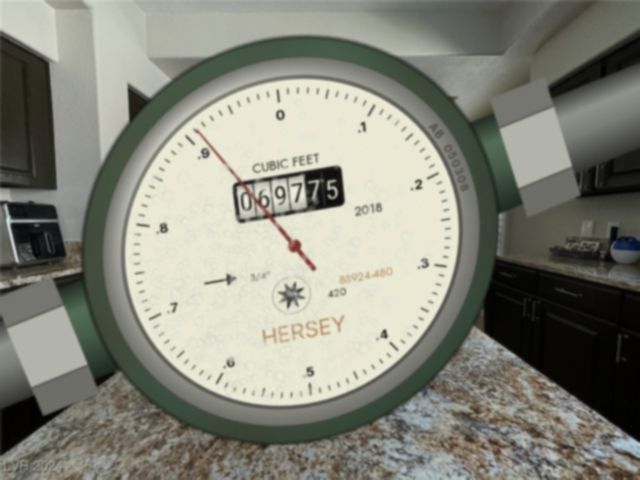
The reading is ft³ 69774.91
